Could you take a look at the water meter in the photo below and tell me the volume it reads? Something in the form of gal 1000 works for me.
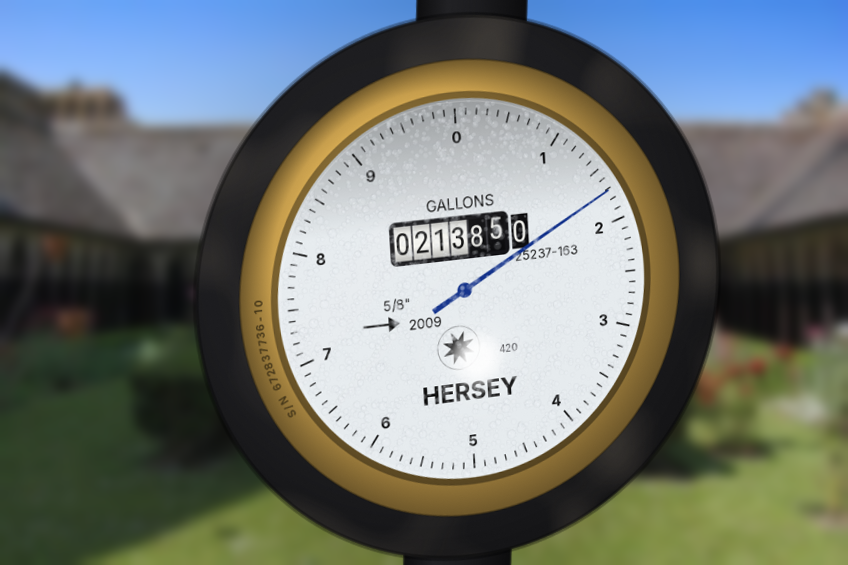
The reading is gal 213851.7
